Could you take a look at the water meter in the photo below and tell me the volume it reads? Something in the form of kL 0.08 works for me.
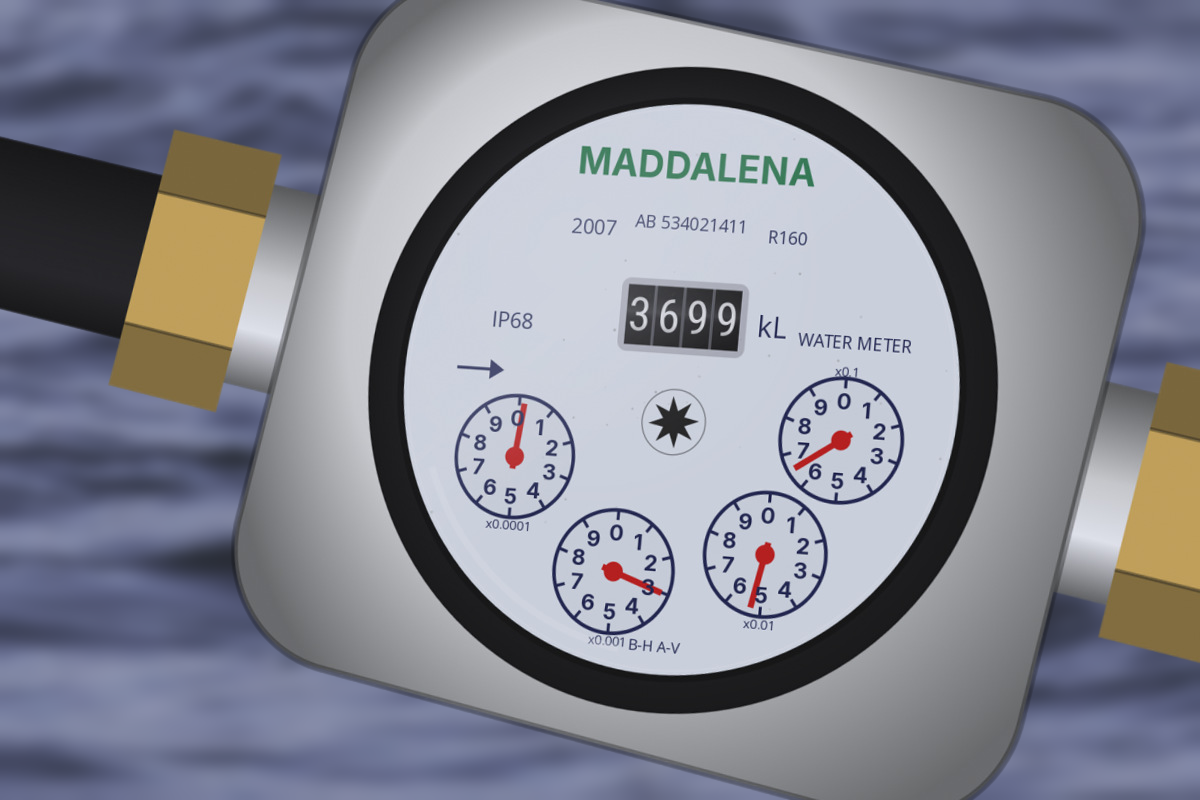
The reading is kL 3699.6530
